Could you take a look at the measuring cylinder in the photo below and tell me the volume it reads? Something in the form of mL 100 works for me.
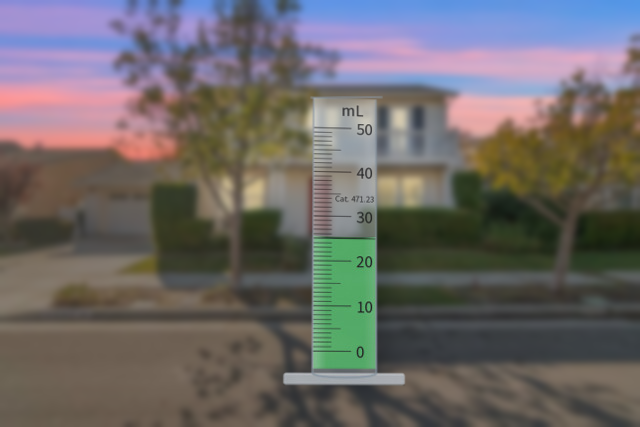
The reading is mL 25
